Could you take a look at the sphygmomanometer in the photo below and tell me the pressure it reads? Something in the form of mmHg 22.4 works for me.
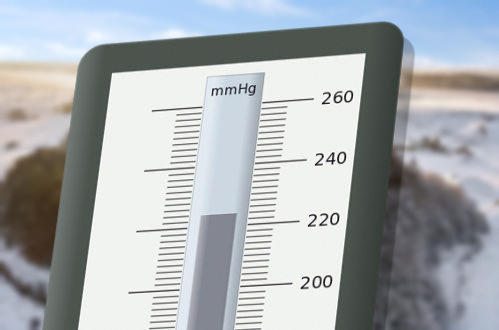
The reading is mmHg 224
